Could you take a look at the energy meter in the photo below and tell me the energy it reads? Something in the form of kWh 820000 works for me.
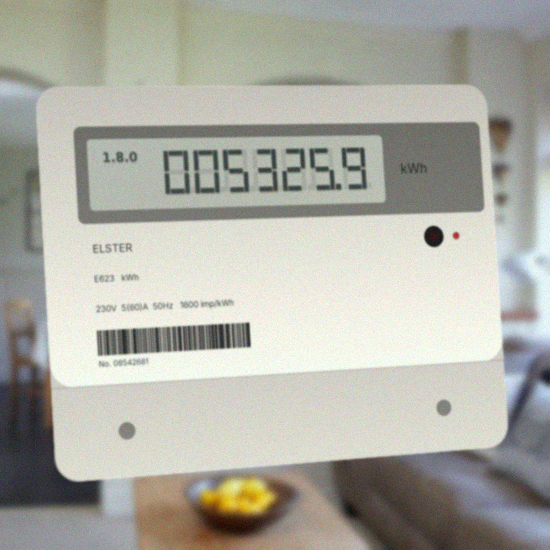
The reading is kWh 5325.9
